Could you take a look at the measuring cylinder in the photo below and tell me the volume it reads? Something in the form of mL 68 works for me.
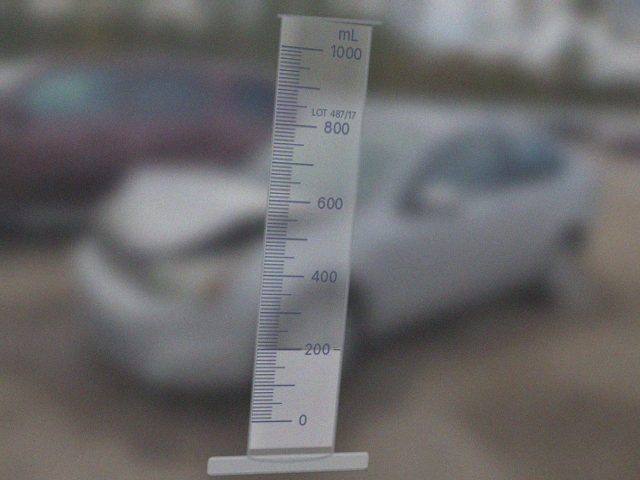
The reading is mL 200
